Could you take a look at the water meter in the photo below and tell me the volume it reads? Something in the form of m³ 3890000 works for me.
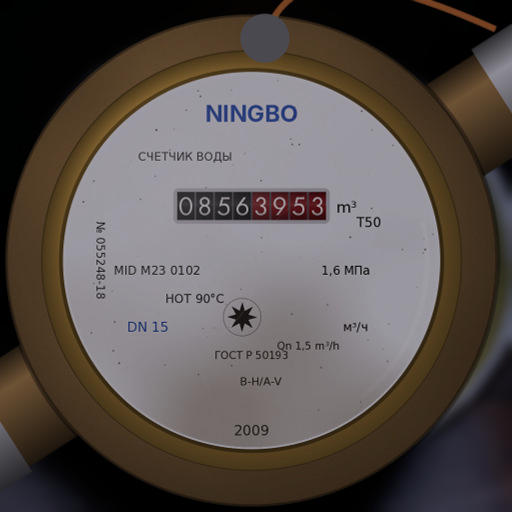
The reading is m³ 856.3953
